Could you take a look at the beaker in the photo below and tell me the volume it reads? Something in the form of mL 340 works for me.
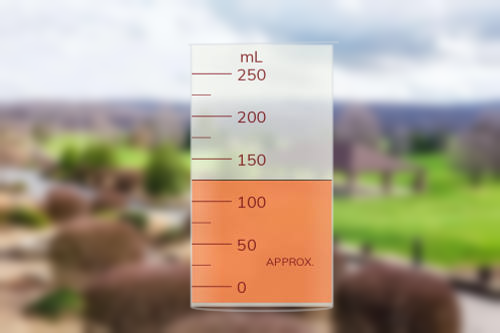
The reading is mL 125
